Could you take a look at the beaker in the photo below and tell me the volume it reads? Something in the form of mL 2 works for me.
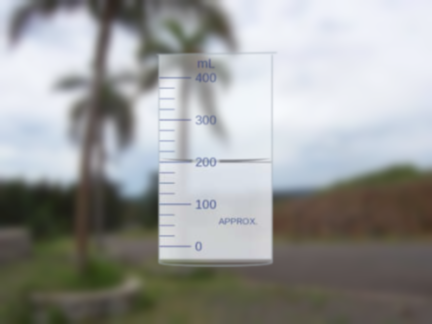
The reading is mL 200
